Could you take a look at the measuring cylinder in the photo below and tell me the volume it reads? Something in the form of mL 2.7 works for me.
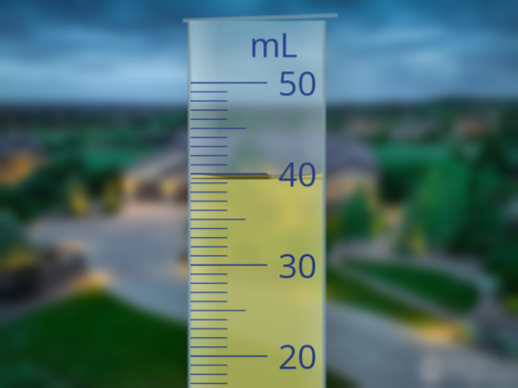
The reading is mL 39.5
